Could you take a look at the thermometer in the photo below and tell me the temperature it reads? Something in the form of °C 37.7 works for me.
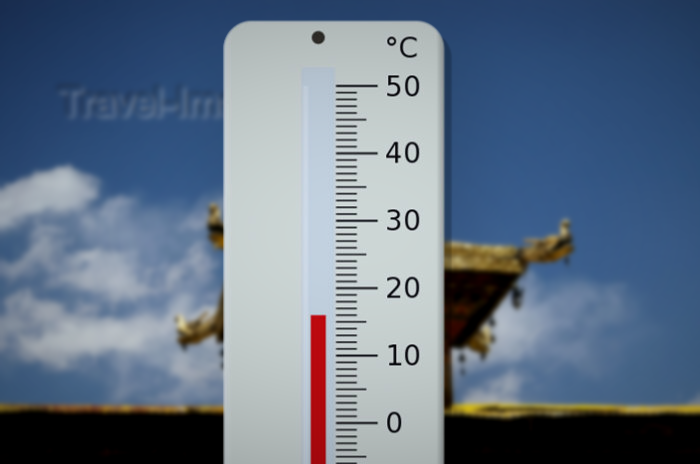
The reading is °C 16
